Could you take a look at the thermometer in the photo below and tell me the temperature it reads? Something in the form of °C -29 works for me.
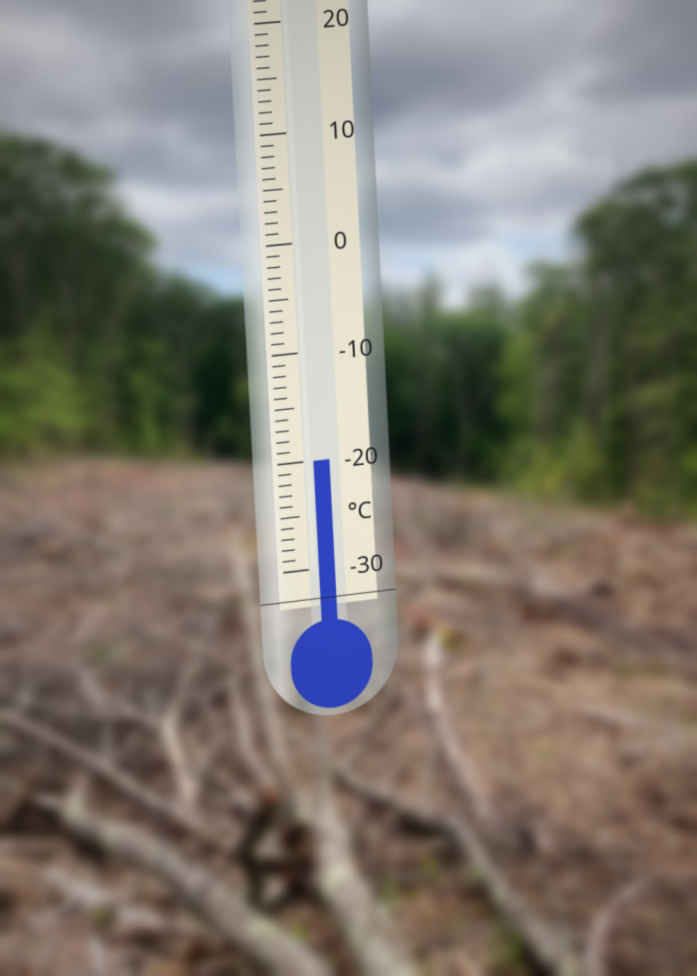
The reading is °C -20
